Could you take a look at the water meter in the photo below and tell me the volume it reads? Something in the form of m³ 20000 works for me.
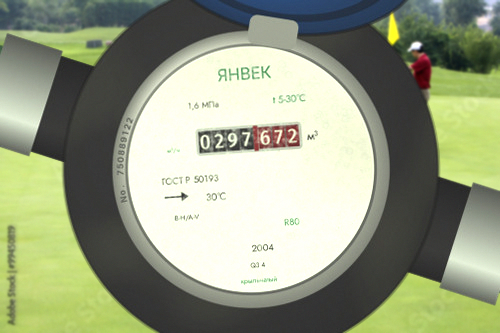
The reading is m³ 297.672
